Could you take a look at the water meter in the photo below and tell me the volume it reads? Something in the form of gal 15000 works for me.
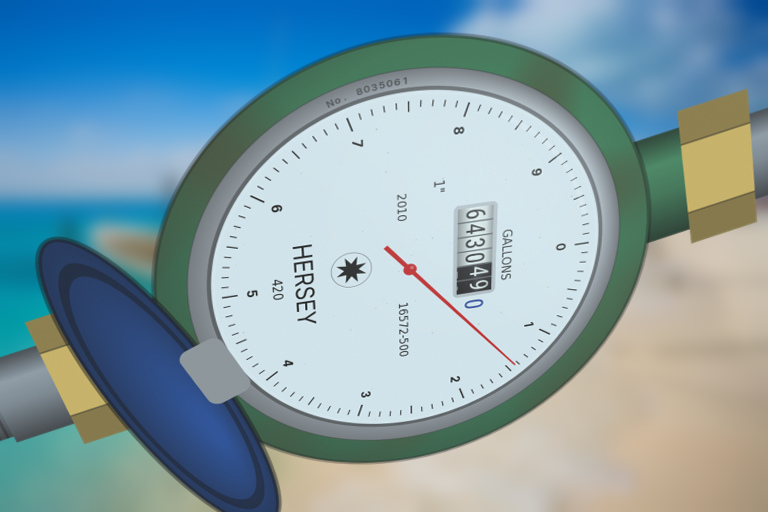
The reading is gal 6430491.4
